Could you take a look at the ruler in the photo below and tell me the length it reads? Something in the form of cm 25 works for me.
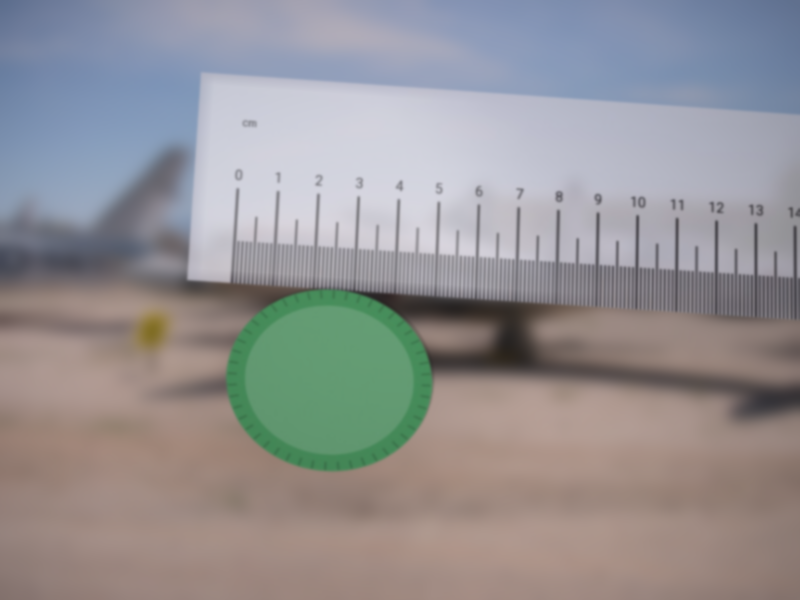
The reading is cm 5
